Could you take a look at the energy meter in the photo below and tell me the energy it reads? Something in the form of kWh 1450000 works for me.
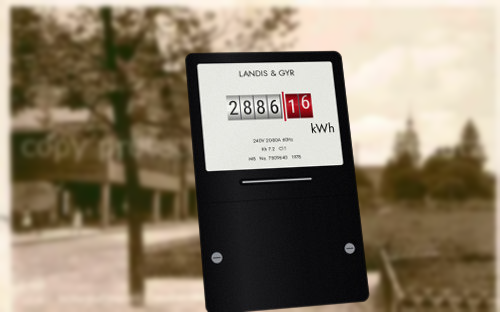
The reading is kWh 2886.16
